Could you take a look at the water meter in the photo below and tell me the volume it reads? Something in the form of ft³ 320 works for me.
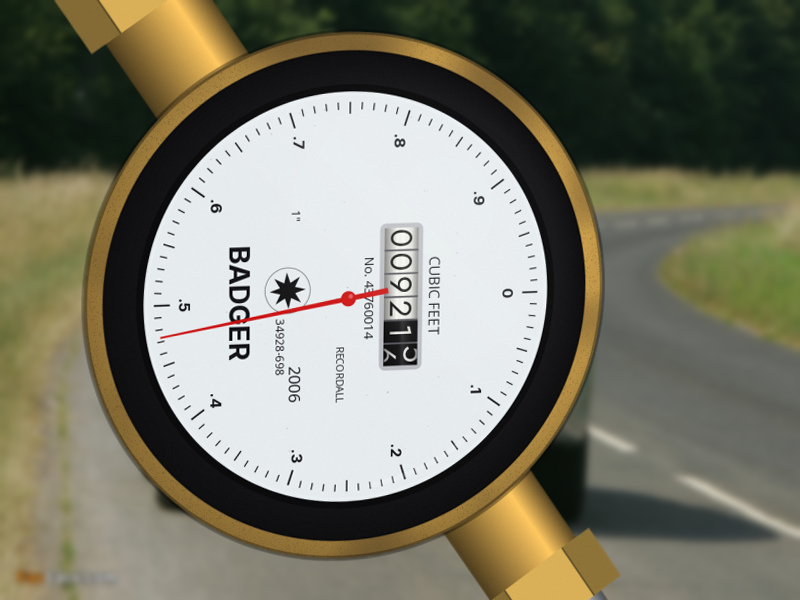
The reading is ft³ 9215.47
